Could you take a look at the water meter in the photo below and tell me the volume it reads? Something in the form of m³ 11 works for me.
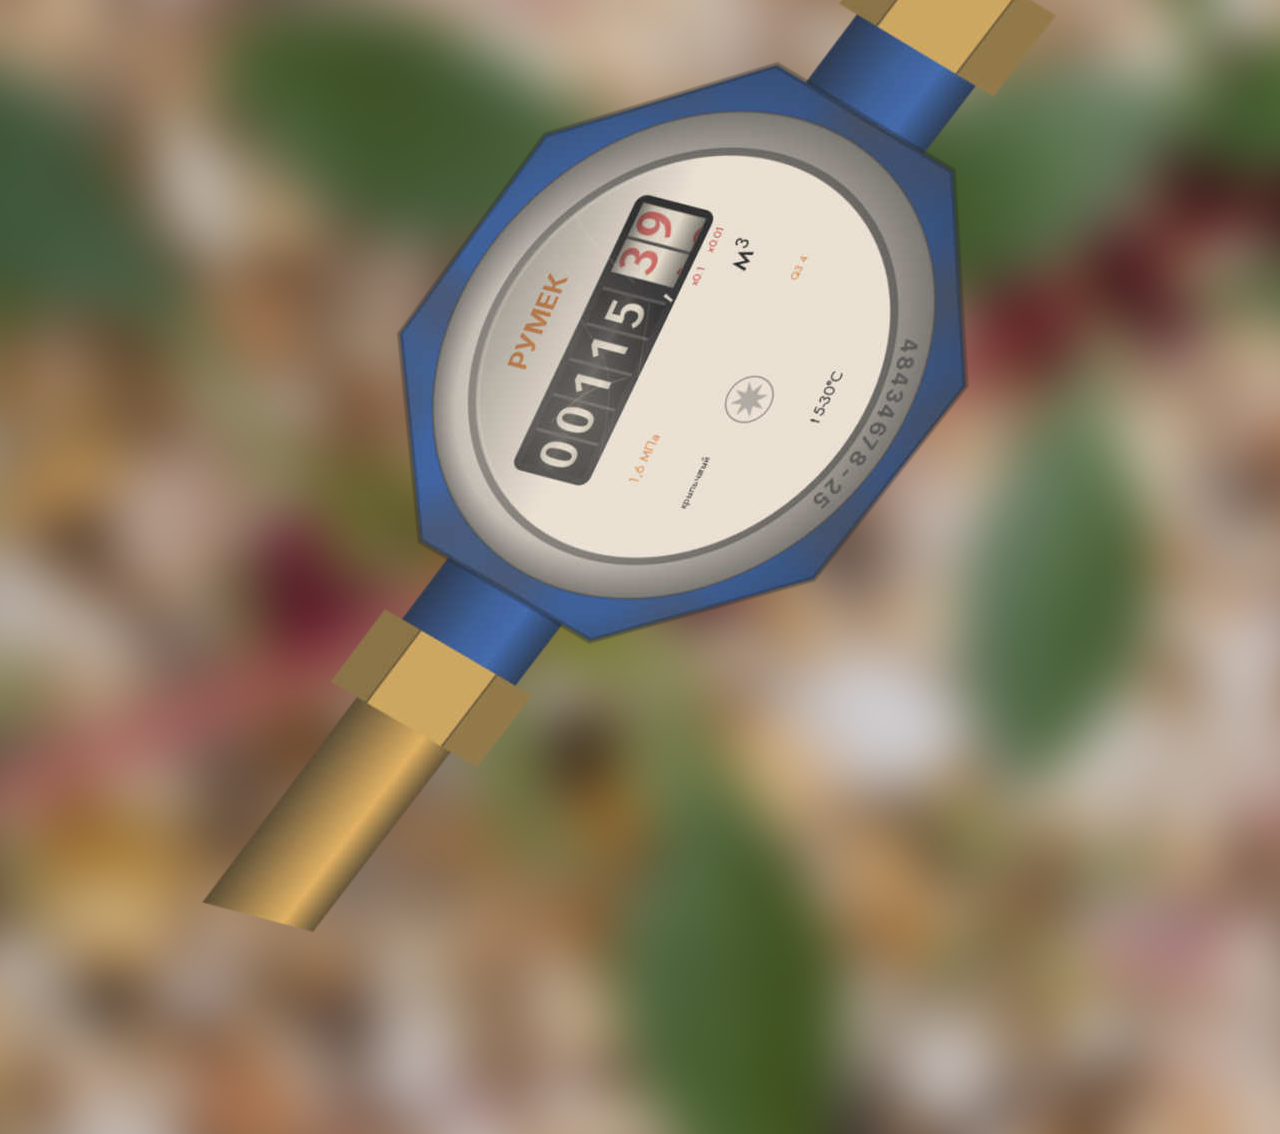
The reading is m³ 115.39
